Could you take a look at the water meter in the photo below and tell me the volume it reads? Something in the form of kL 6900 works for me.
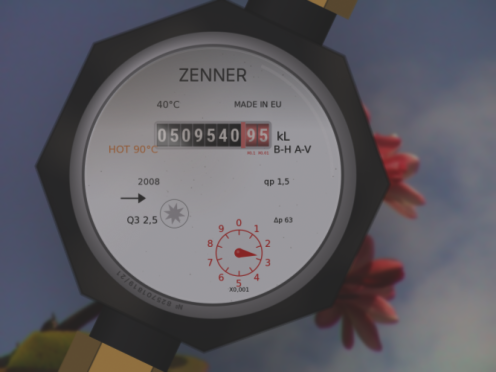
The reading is kL 509540.952
